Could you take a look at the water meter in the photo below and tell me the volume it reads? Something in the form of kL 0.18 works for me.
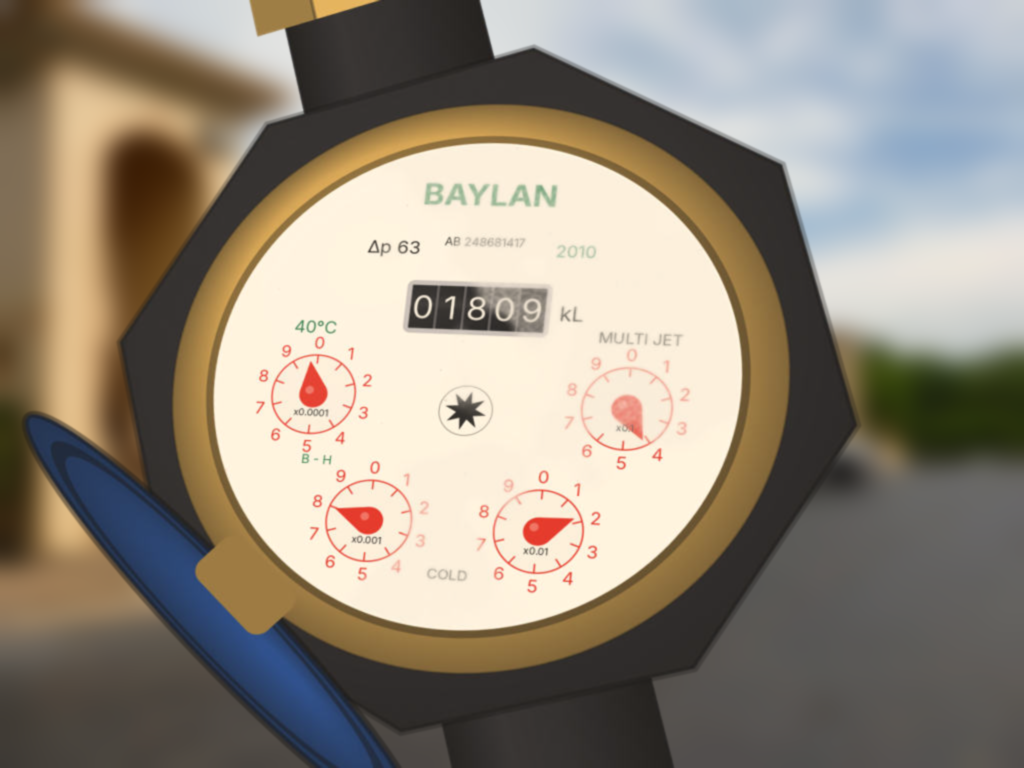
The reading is kL 1809.4179
